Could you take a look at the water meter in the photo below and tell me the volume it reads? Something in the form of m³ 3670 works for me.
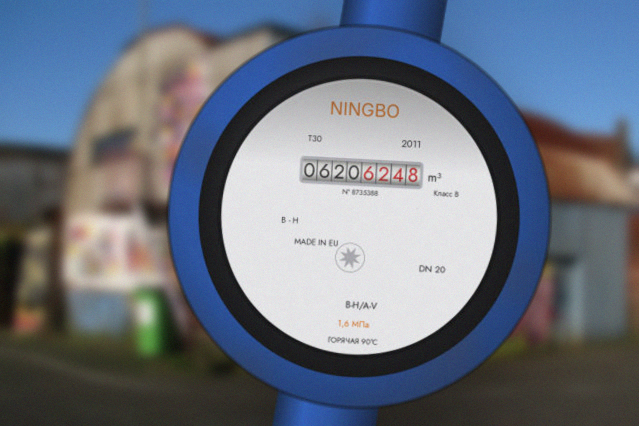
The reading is m³ 620.6248
